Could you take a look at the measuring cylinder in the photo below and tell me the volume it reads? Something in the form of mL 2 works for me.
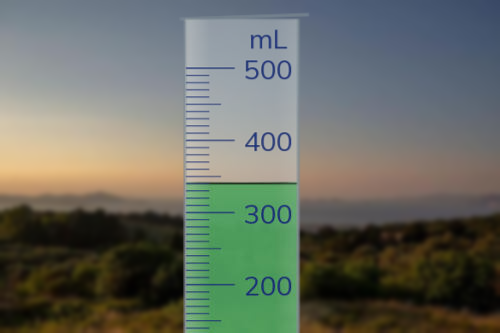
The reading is mL 340
